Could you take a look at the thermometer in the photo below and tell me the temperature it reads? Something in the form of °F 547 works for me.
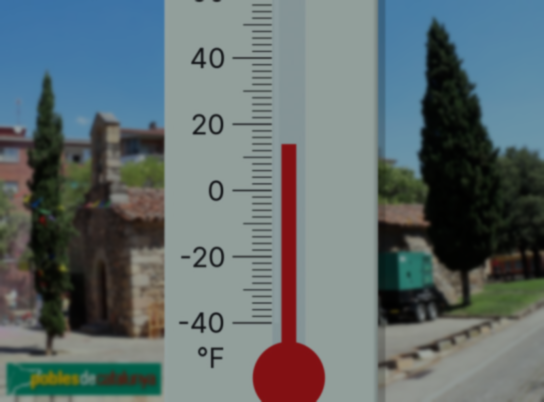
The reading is °F 14
